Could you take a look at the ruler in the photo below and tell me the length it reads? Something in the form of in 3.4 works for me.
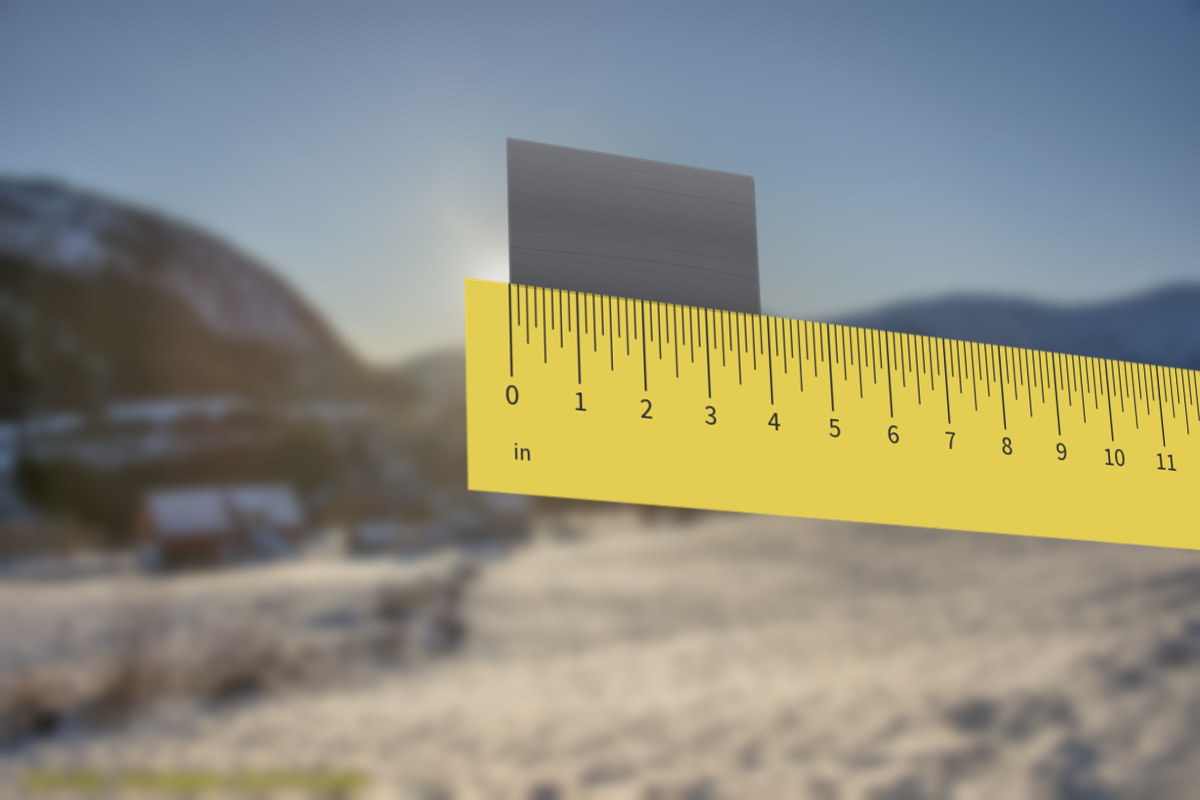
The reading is in 3.875
